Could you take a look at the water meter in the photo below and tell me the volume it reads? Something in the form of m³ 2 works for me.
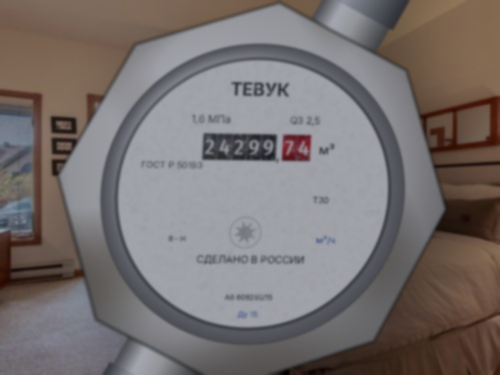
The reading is m³ 24299.74
